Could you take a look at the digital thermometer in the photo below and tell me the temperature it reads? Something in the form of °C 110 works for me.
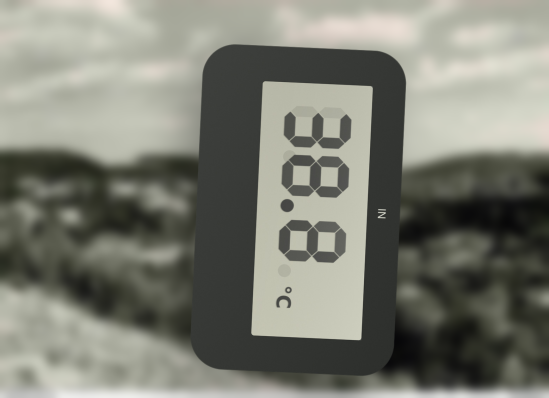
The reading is °C 38.8
